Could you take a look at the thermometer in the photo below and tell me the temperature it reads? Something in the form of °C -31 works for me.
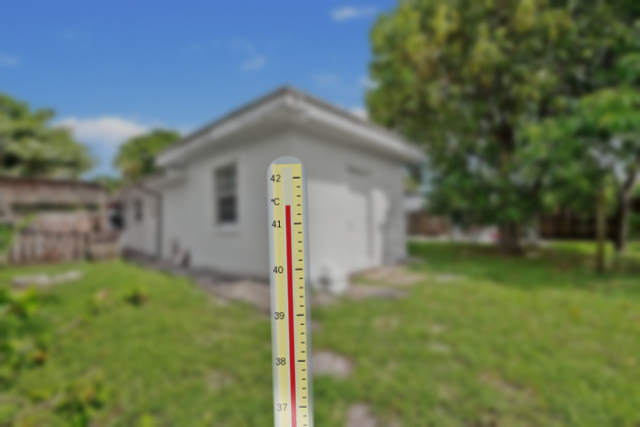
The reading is °C 41.4
